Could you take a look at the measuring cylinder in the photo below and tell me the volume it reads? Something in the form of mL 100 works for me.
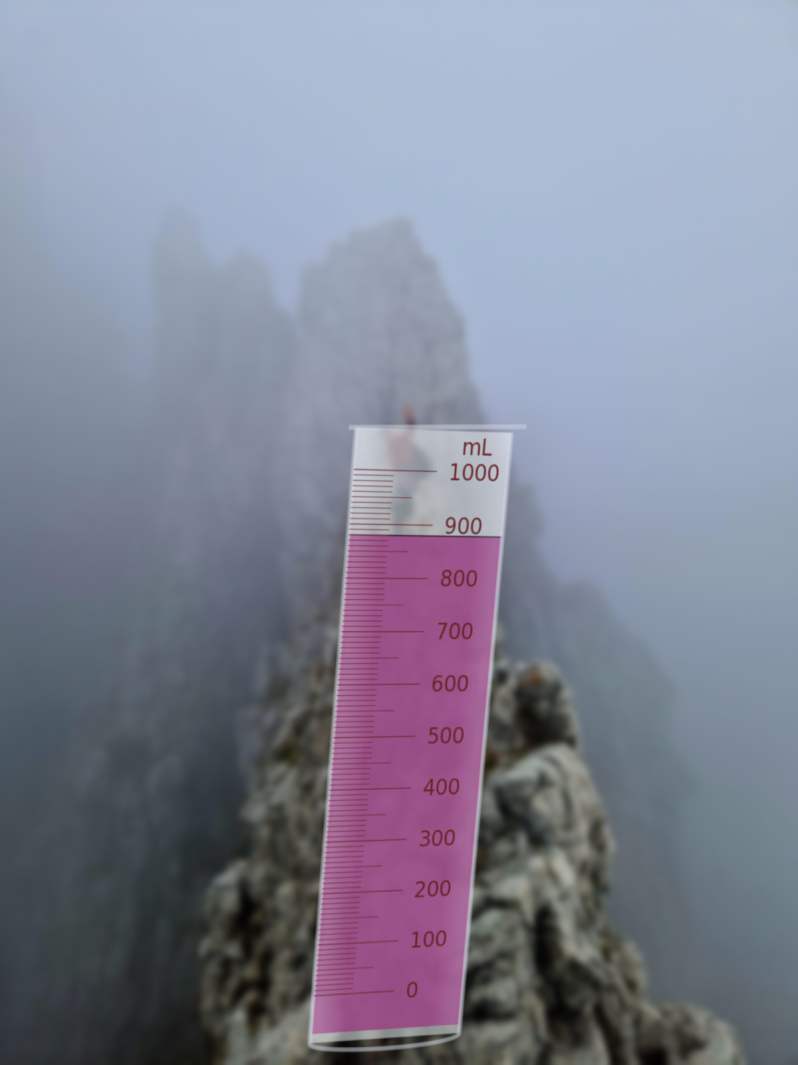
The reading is mL 880
